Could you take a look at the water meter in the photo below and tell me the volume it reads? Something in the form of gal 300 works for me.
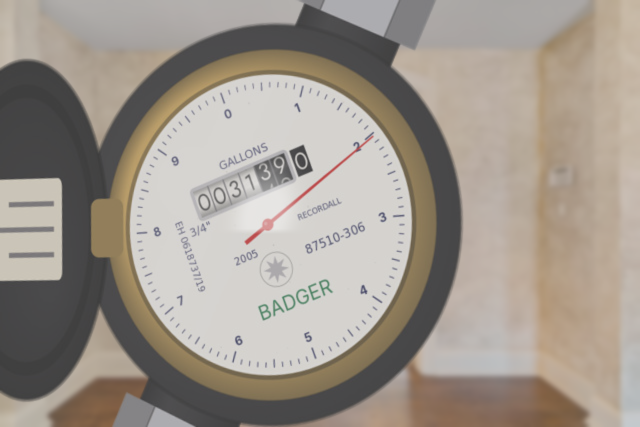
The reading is gal 31392.0
